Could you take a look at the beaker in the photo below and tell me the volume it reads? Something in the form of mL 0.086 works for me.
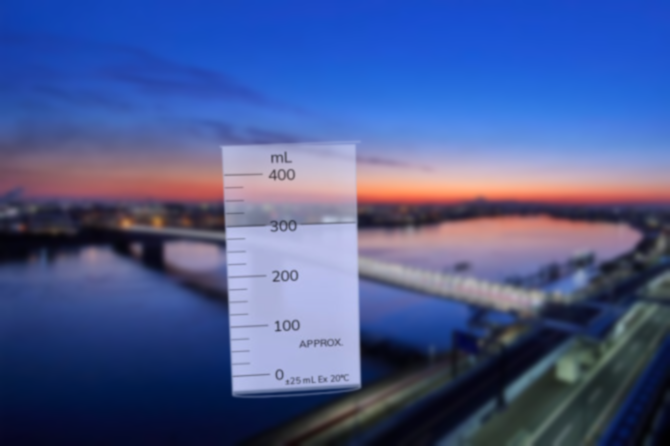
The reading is mL 300
